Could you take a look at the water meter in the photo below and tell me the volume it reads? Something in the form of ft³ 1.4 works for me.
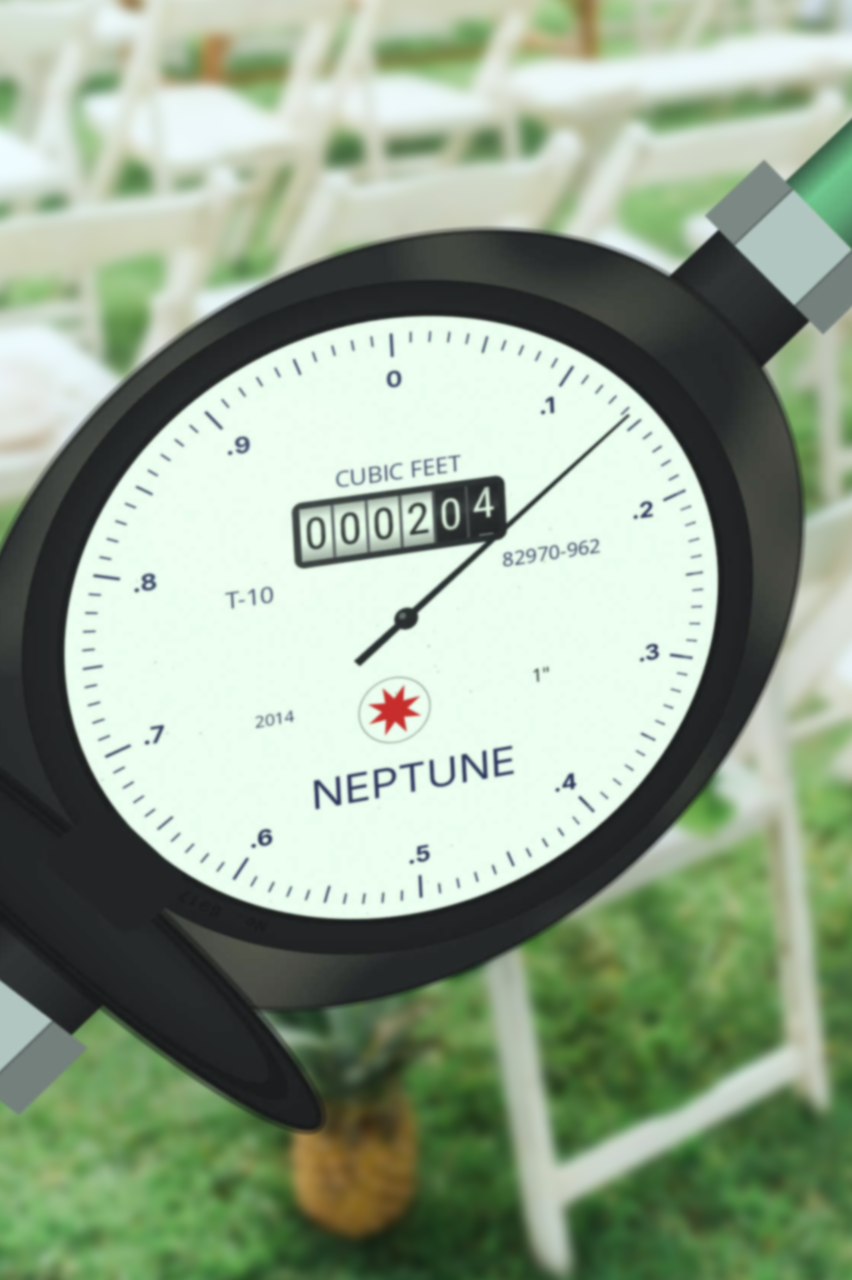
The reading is ft³ 204.14
